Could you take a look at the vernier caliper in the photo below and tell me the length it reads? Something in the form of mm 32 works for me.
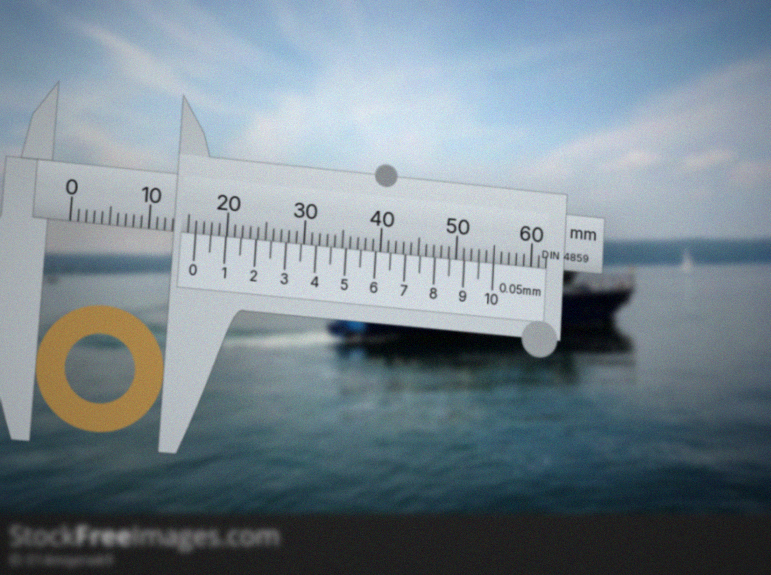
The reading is mm 16.0
